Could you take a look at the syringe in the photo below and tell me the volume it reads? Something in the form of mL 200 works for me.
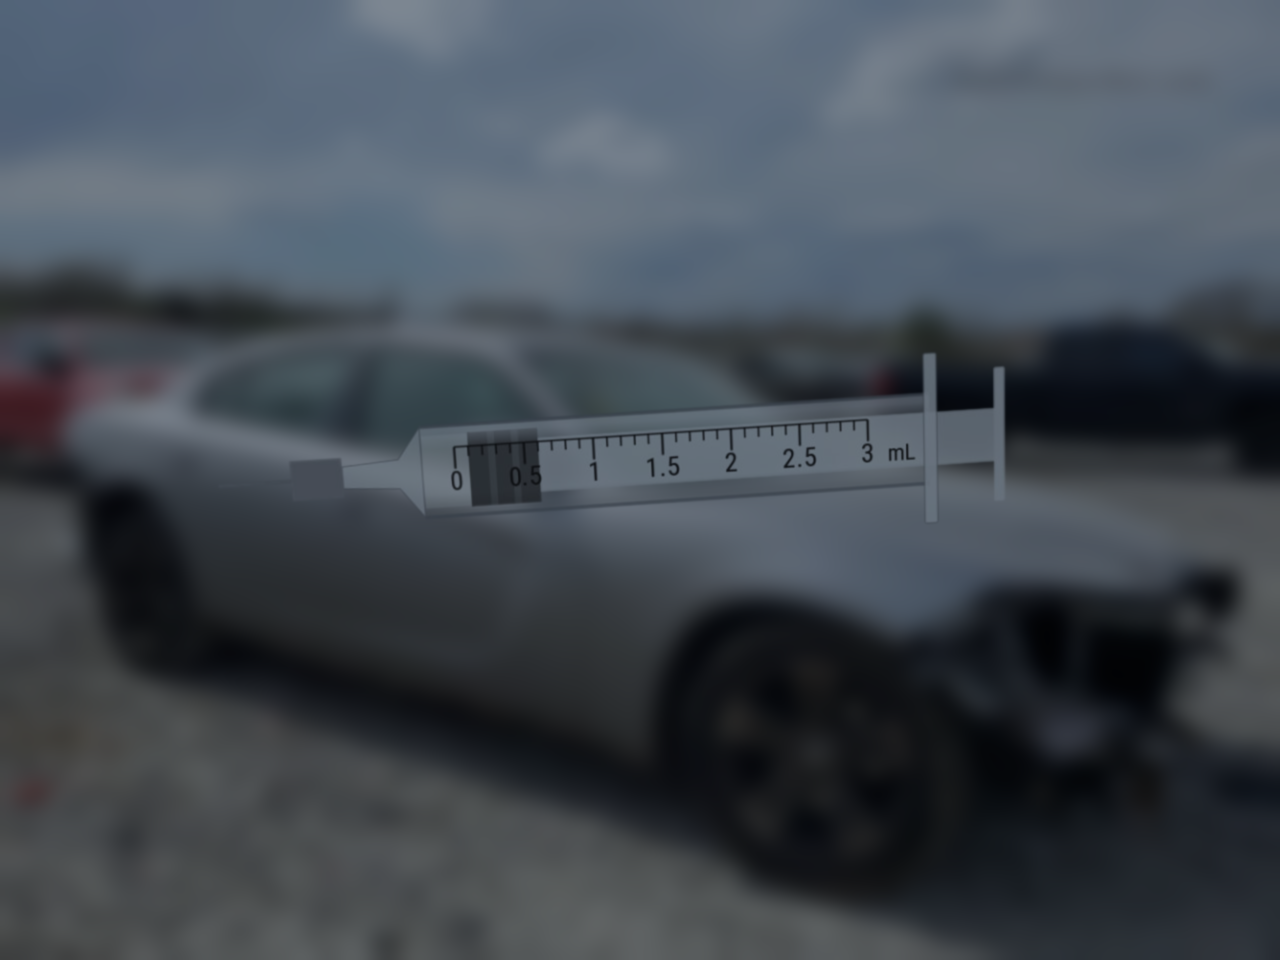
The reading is mL 0.1
